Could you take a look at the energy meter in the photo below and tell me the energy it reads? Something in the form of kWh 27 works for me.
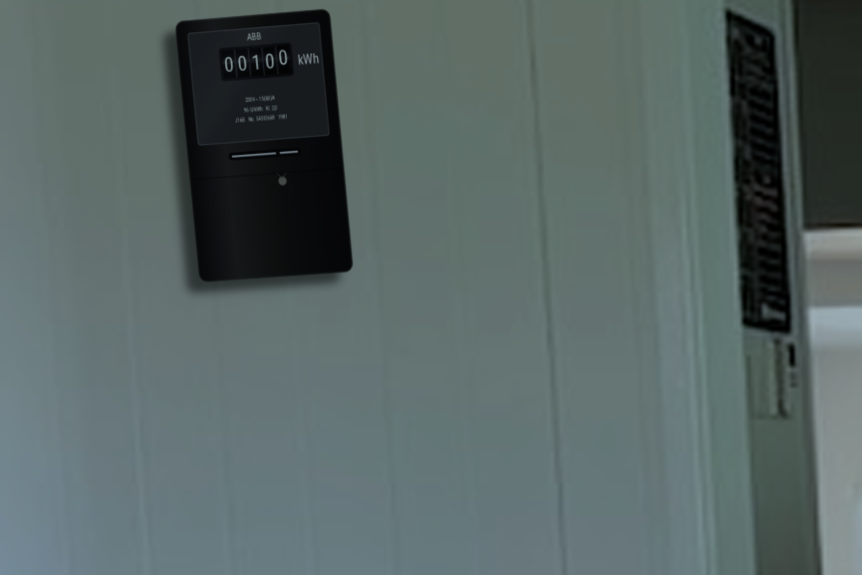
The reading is kWh 100
